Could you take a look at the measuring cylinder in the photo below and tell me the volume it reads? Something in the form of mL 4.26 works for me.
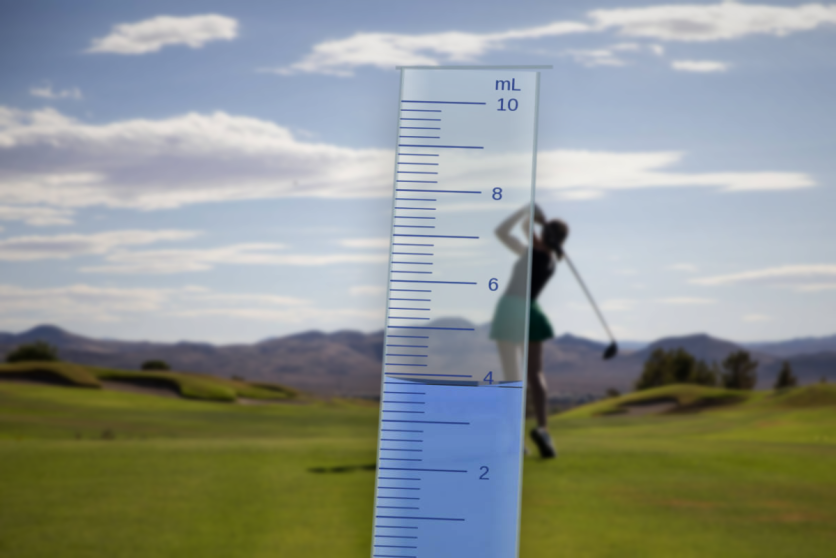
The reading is mL 3.8
